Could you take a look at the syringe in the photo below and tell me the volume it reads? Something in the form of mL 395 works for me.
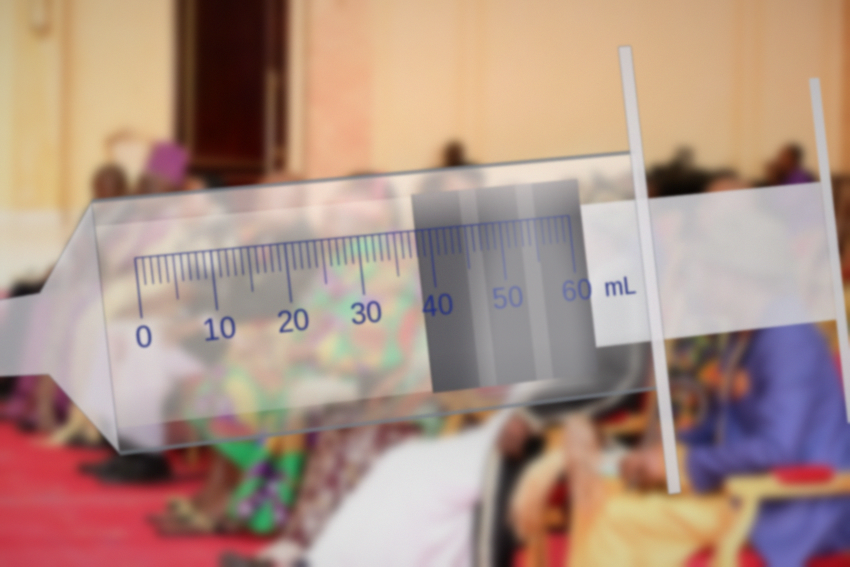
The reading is mL 38
